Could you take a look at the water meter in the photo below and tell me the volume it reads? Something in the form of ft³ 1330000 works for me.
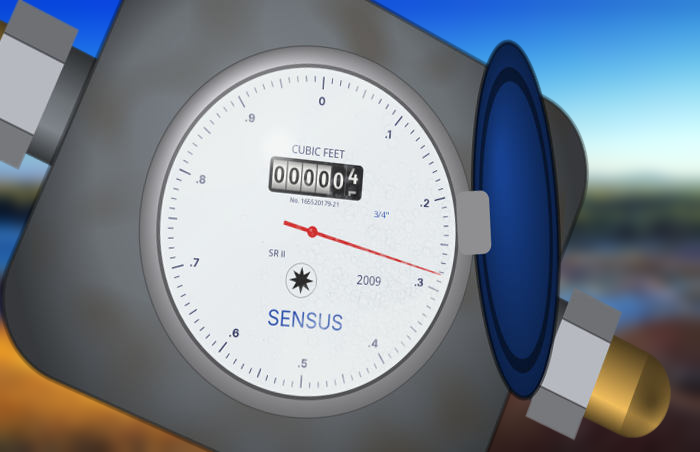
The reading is ft³ 4.28
